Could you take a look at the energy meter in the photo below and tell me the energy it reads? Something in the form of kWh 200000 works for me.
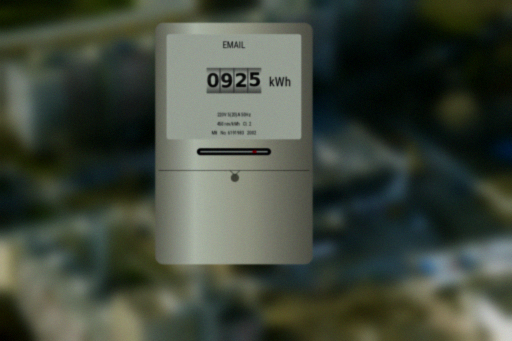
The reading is kWh 925
